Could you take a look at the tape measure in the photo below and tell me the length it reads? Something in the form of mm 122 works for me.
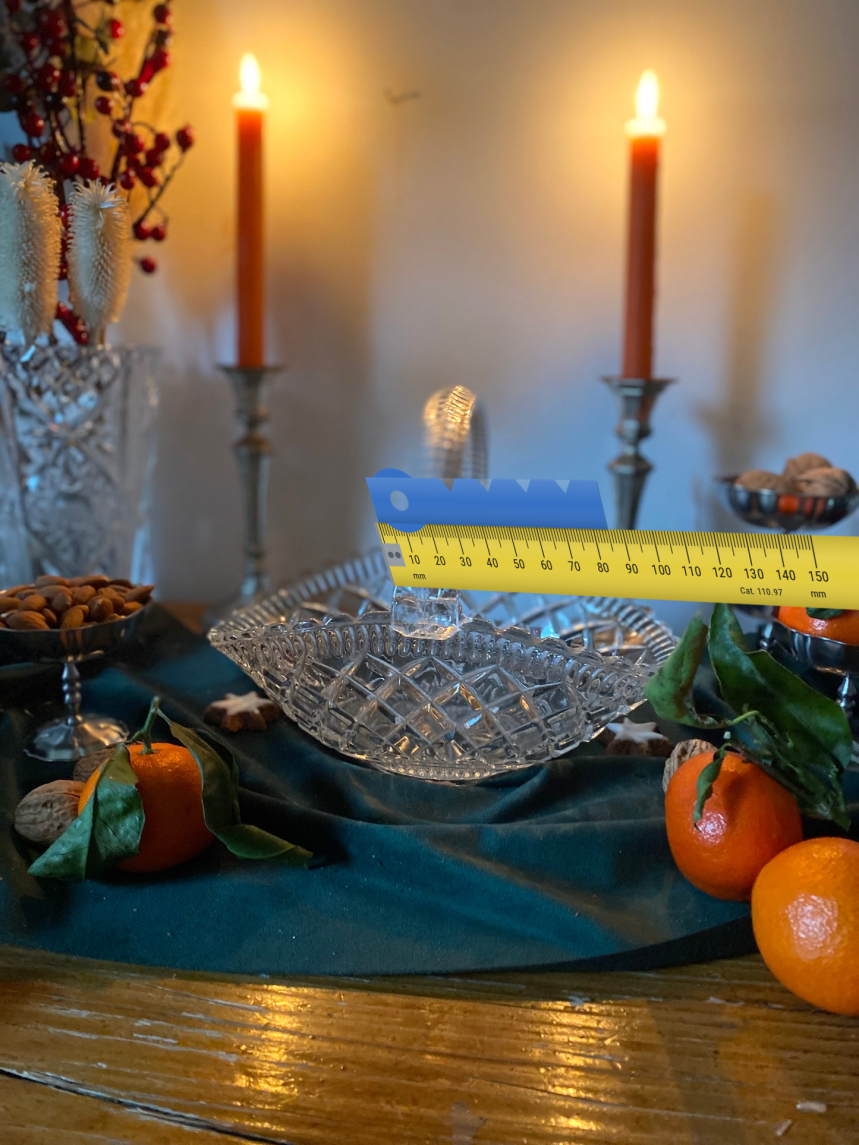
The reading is mm 85
